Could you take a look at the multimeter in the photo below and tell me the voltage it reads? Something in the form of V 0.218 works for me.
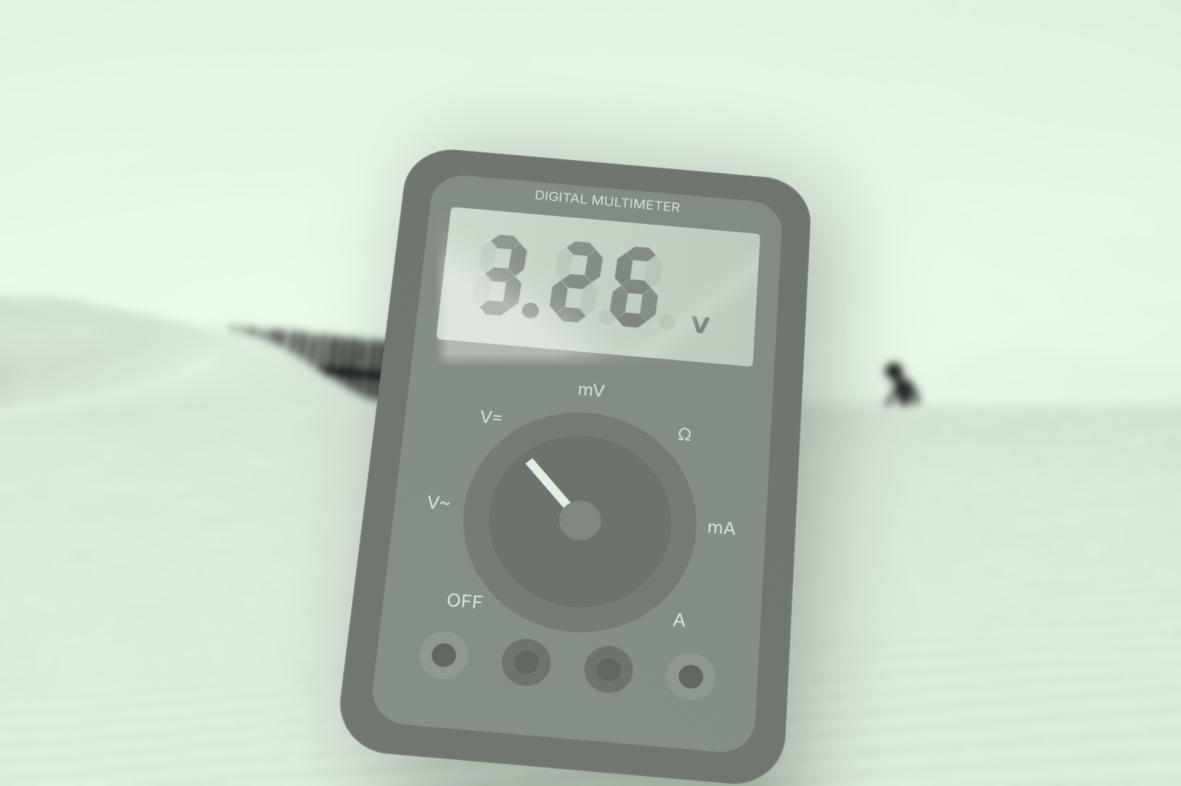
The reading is V 3.26
